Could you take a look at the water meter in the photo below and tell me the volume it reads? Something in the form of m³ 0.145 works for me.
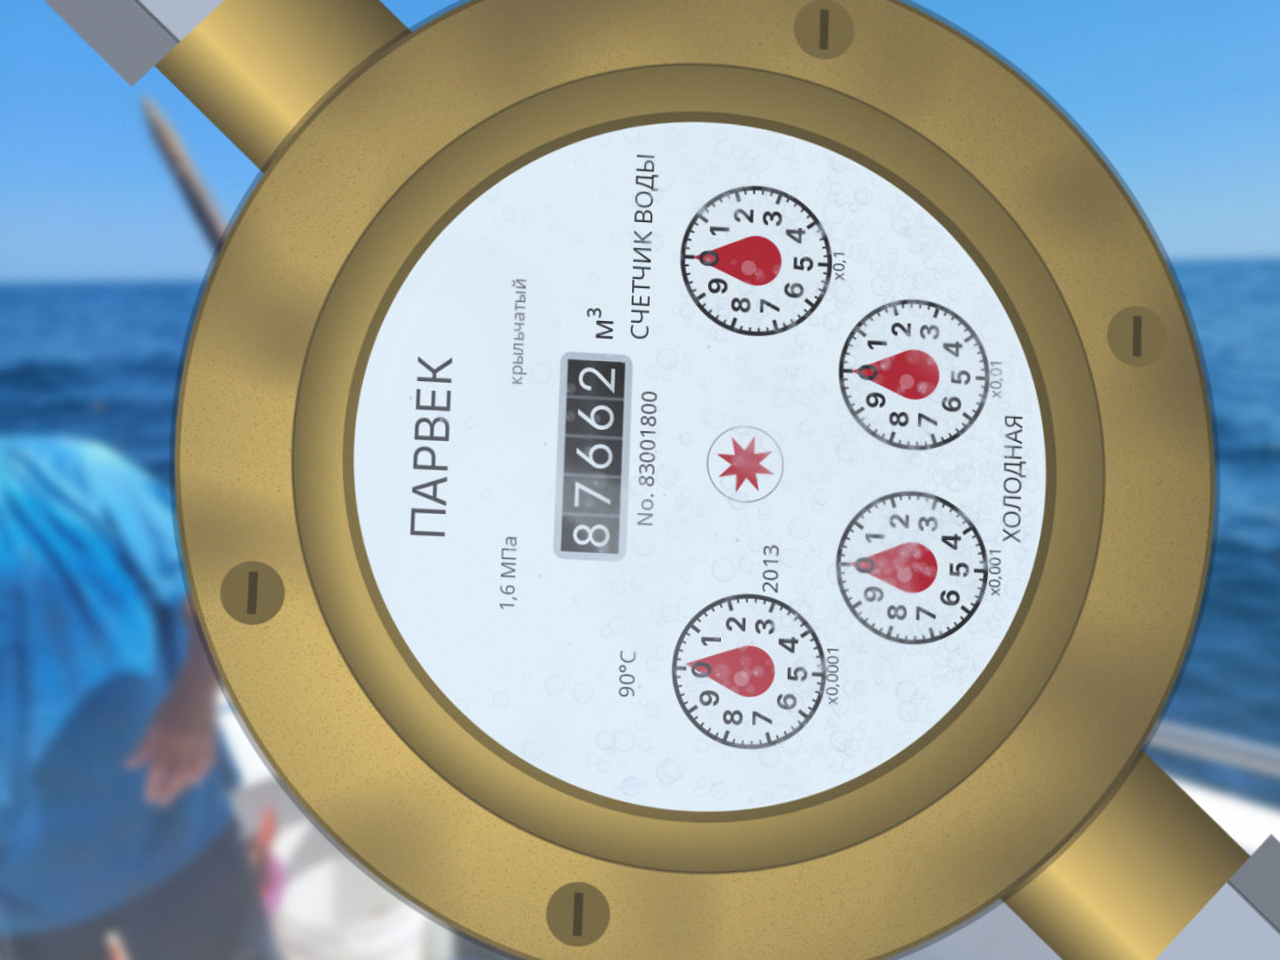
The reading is m³ 87662.0000
